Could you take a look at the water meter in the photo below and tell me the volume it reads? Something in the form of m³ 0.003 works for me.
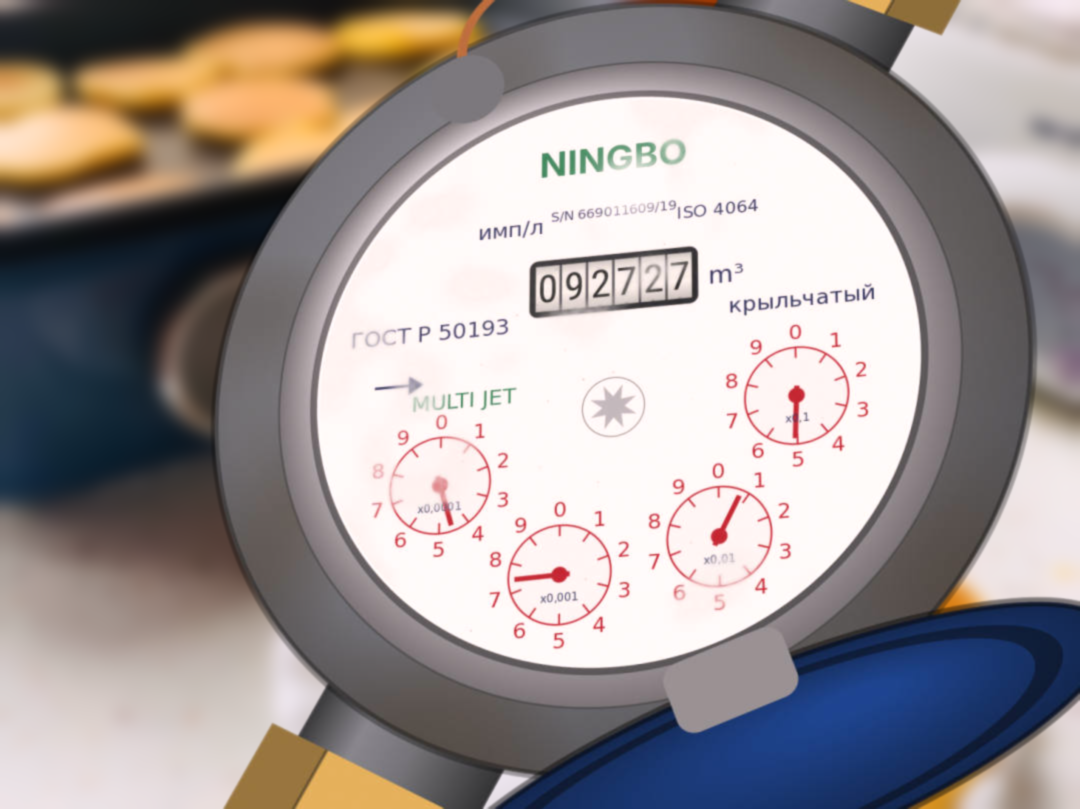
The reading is m³ 92727.5074
